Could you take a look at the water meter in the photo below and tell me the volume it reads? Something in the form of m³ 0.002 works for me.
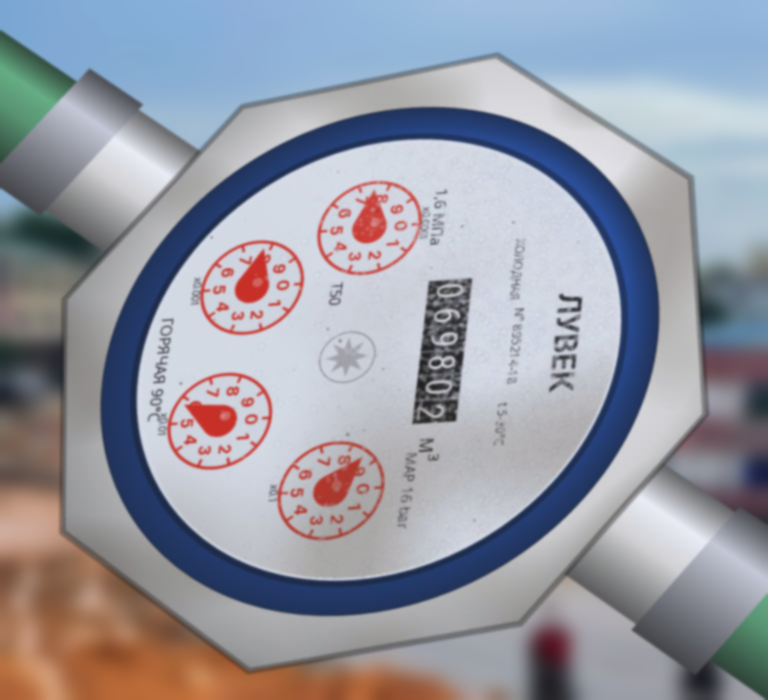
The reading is m³ 69801.8577
